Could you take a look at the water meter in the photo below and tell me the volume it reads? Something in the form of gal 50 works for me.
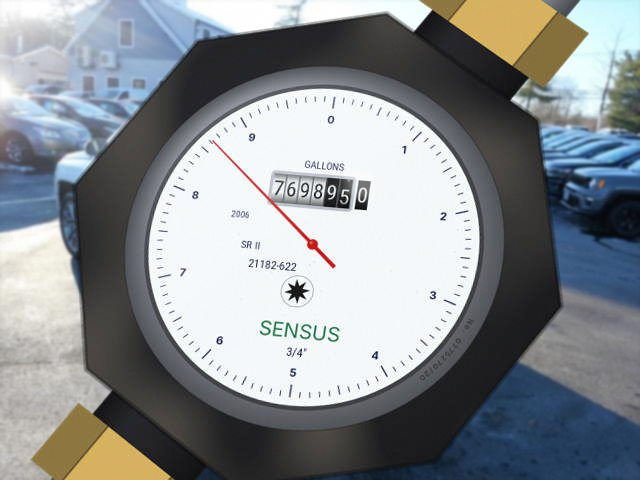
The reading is gal 7698948.6
